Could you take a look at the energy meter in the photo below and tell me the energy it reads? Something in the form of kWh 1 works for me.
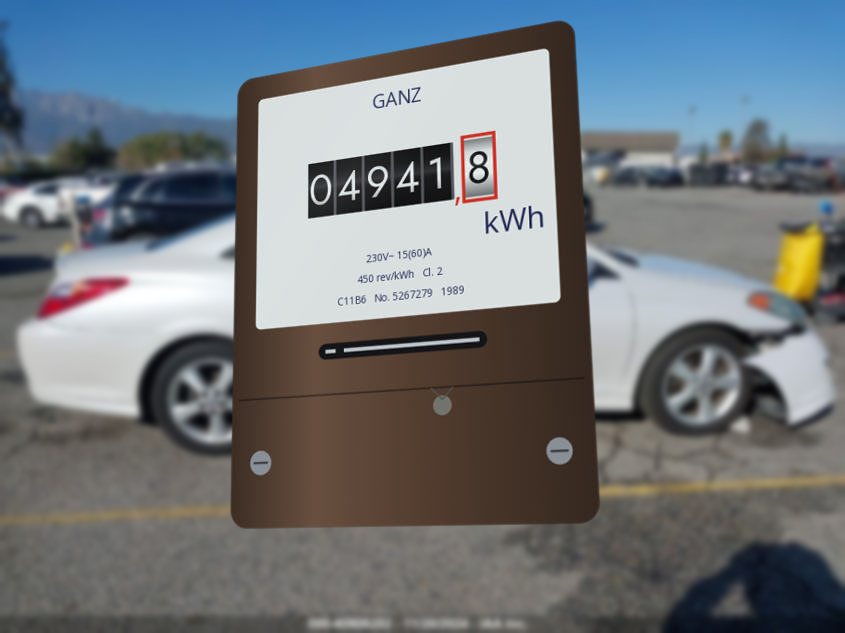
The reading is kWh 4941.8
